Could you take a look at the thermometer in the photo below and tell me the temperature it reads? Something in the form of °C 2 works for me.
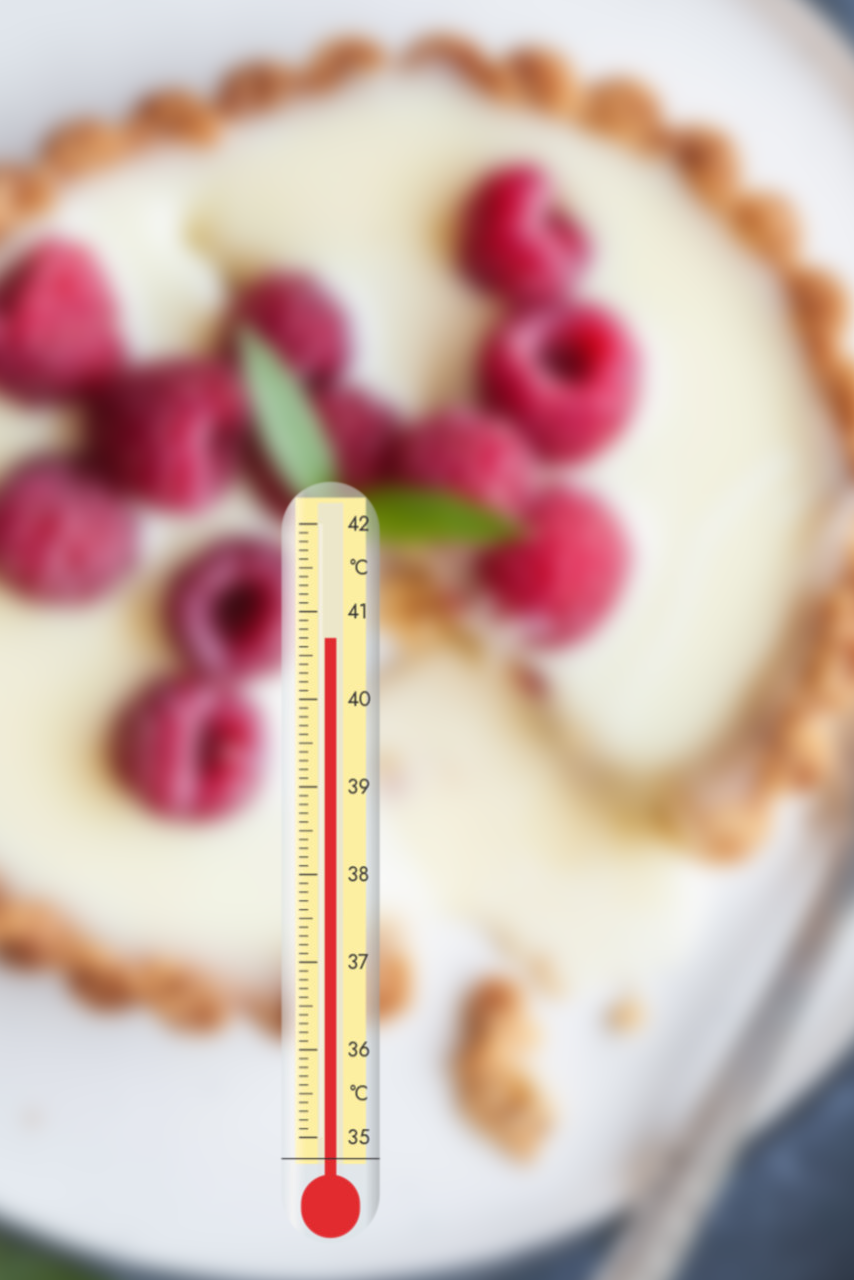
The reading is °C 40.7
